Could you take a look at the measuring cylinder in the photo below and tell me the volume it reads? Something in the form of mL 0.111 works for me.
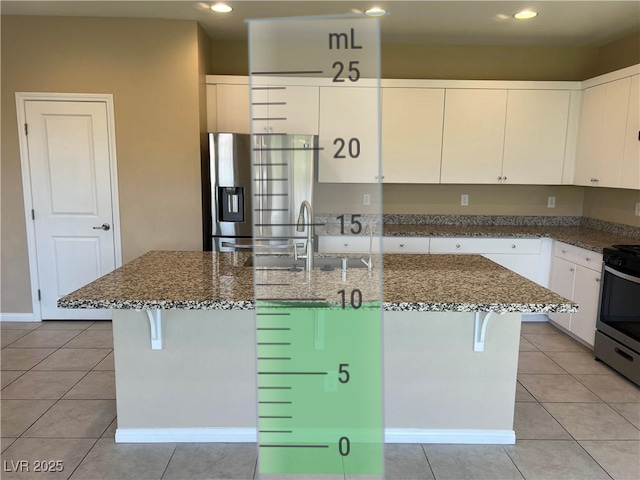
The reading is mL 9.5
